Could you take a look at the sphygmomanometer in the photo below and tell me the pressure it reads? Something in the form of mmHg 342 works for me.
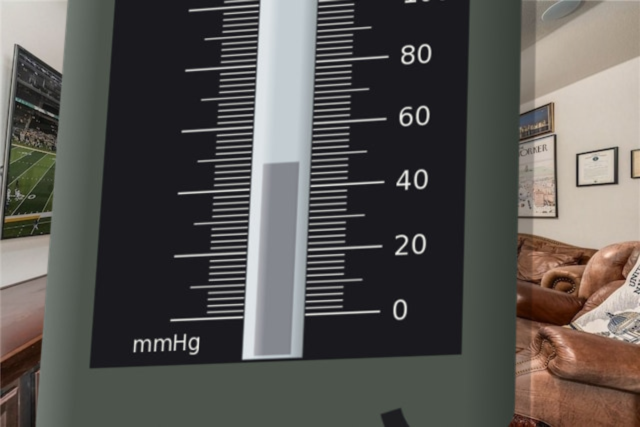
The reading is mmHg 48
